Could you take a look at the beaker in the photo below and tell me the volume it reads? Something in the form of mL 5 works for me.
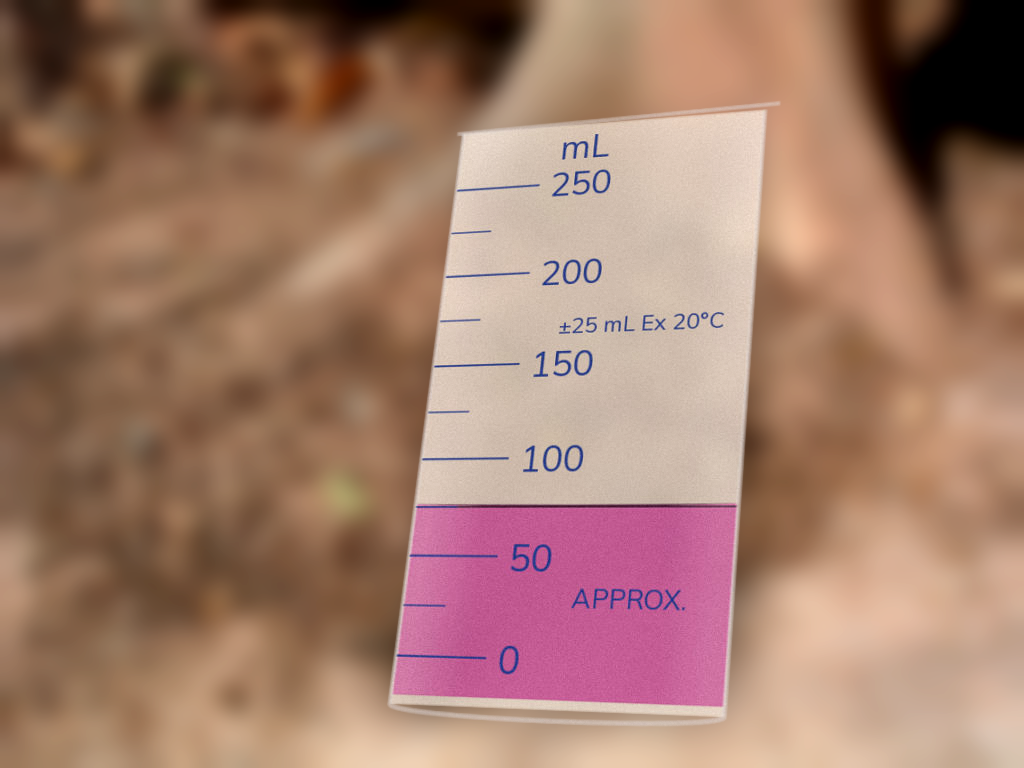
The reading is mL 75
